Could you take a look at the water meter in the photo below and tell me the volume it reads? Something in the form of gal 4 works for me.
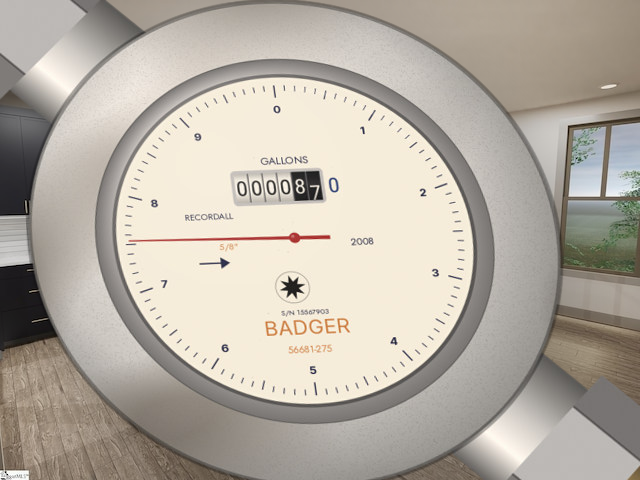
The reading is gal 867.5
